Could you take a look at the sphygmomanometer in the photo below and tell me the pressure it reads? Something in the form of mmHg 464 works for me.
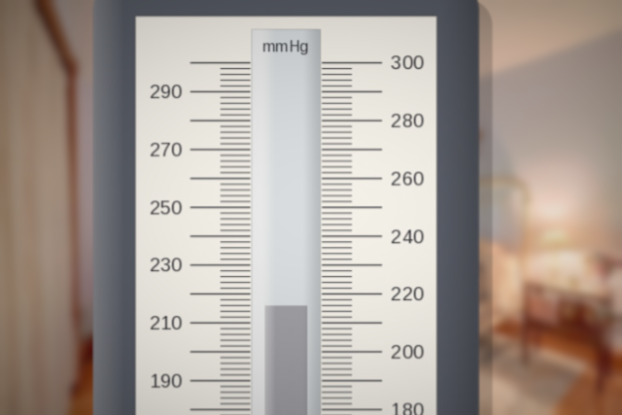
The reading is mmHg 216
